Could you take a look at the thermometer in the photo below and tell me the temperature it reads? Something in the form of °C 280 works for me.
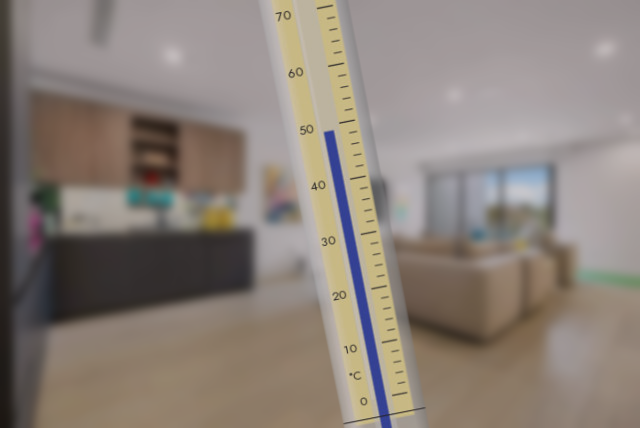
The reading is °C 49
